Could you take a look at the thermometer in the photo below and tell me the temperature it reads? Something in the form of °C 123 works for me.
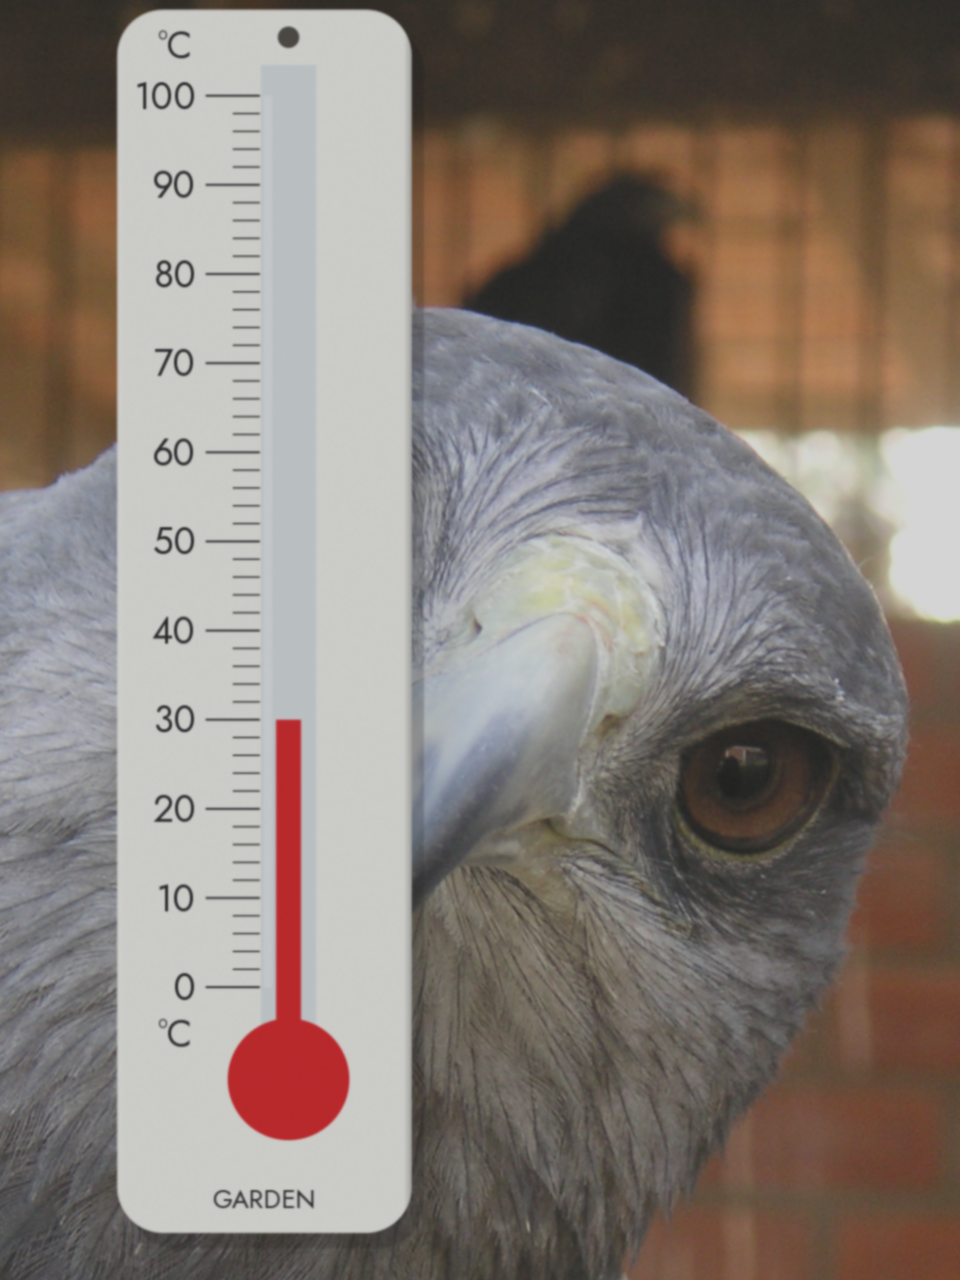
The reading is °C 30
